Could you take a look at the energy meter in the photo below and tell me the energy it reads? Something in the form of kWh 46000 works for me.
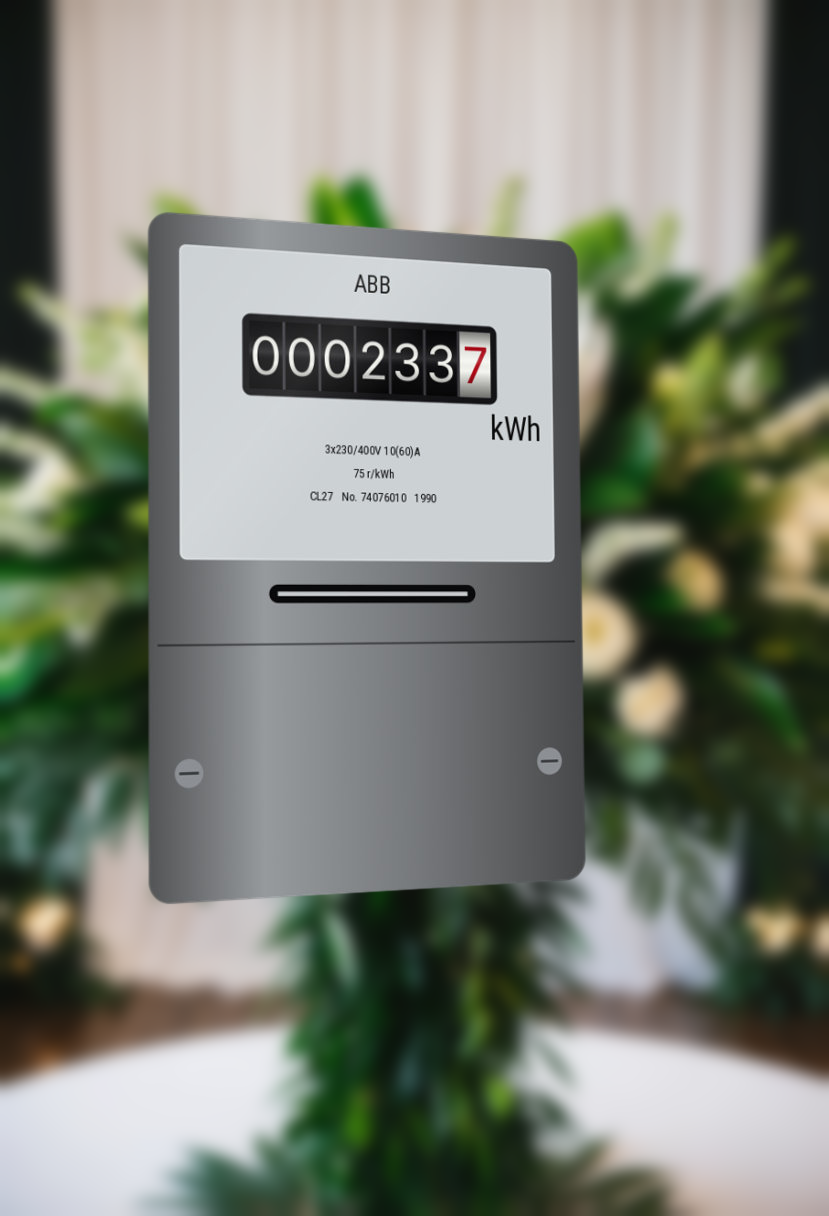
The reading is kWh 233.7
